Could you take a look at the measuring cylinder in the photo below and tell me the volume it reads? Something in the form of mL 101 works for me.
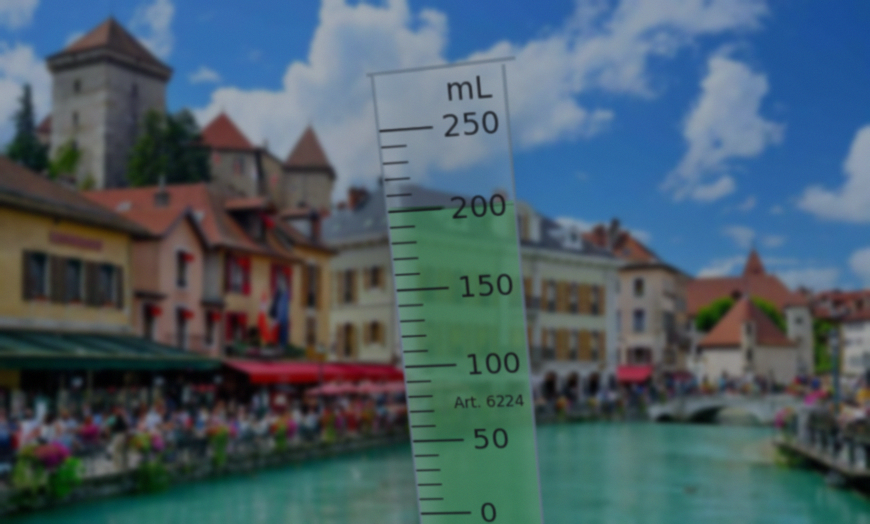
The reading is mL 200
